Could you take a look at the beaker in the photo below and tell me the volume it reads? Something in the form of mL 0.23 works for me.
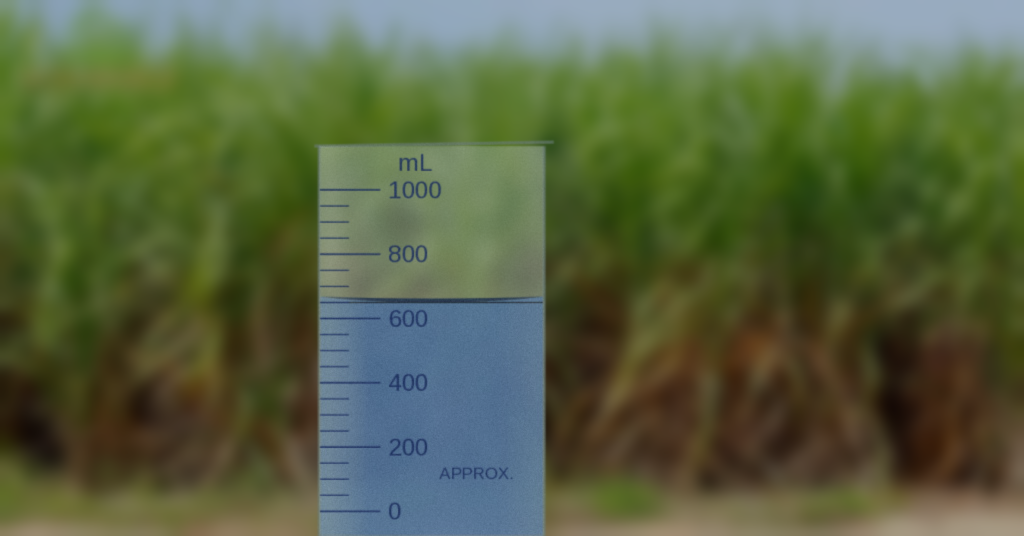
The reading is mL 650
